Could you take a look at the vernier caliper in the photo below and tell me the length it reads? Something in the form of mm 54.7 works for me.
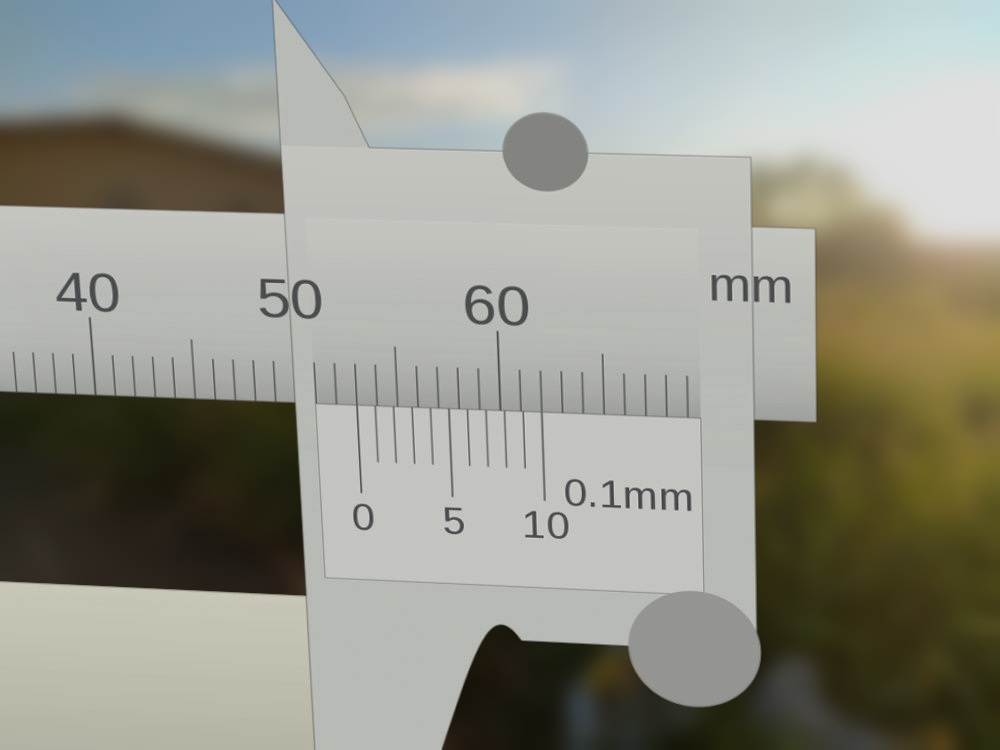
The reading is mm 53.0
